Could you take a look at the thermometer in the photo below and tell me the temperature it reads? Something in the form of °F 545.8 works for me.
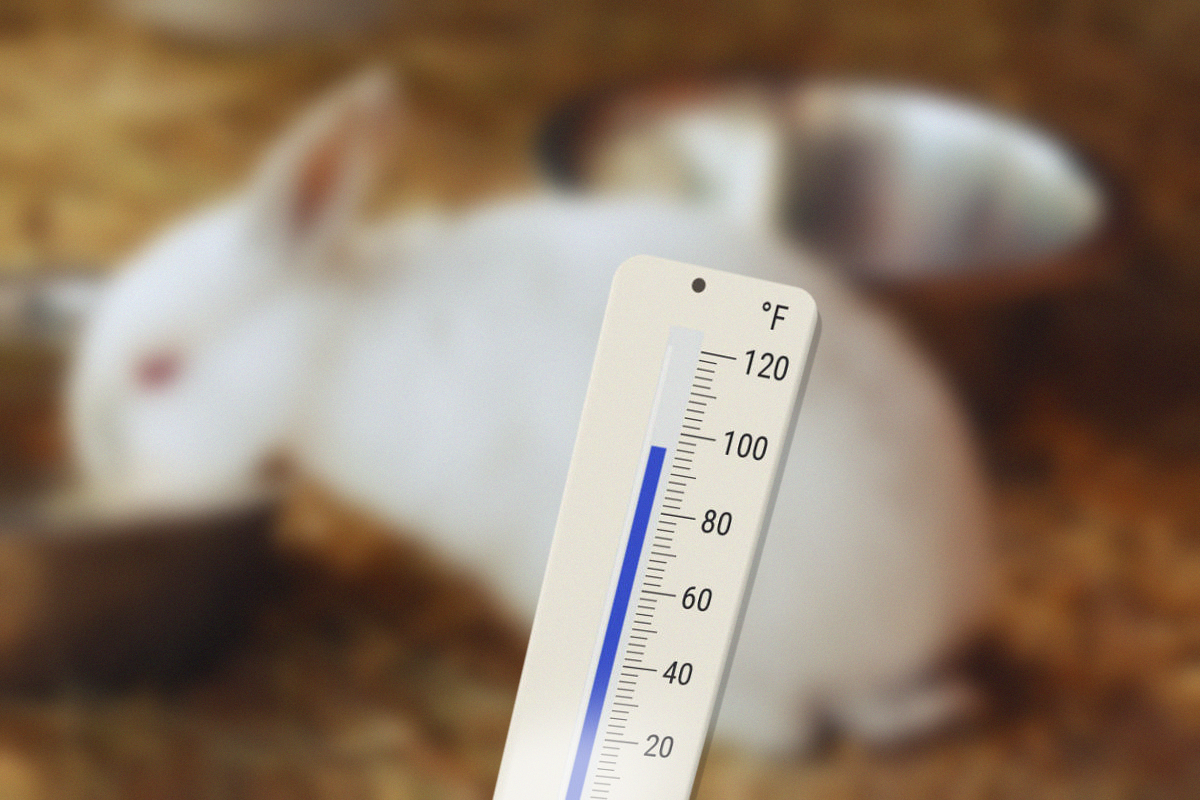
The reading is °F 96
